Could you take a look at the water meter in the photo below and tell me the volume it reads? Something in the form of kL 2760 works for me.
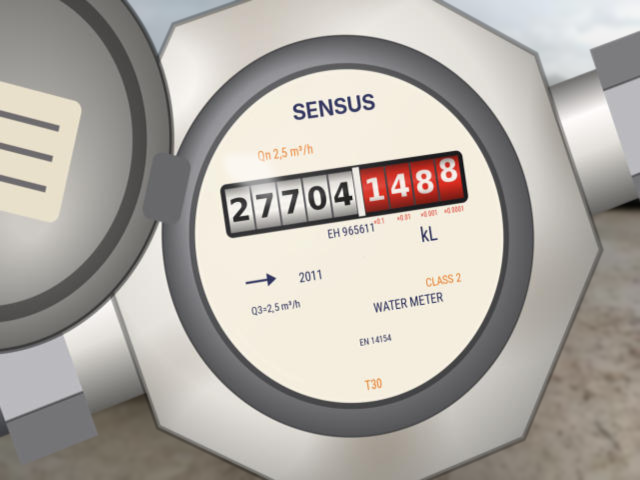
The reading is kL 27704.1488
